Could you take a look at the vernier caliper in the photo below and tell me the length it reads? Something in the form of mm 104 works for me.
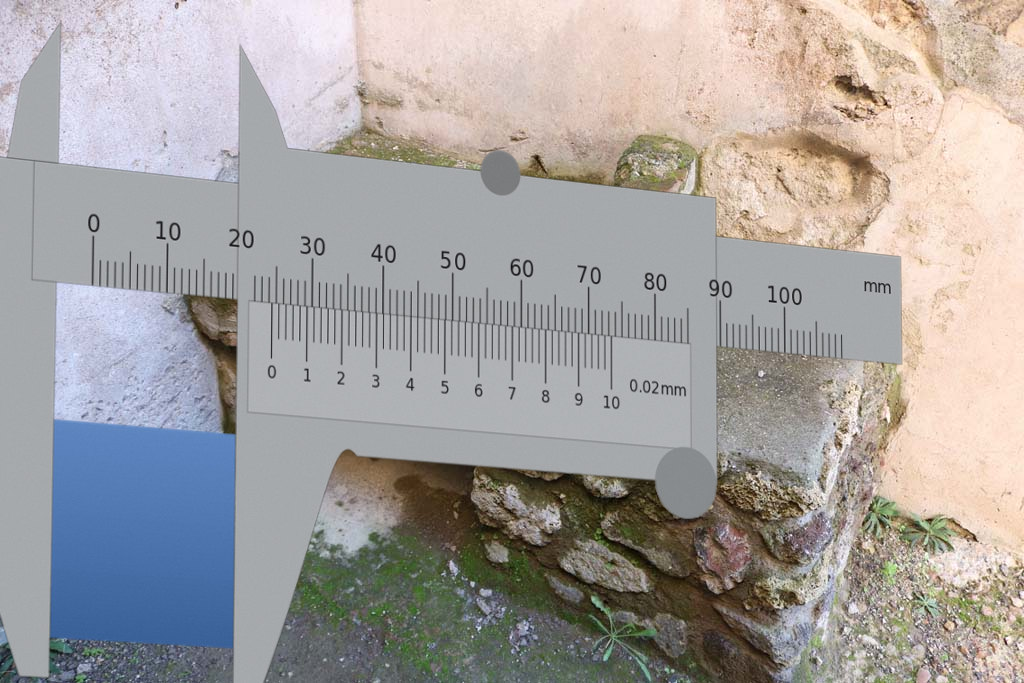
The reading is mm 24.4
